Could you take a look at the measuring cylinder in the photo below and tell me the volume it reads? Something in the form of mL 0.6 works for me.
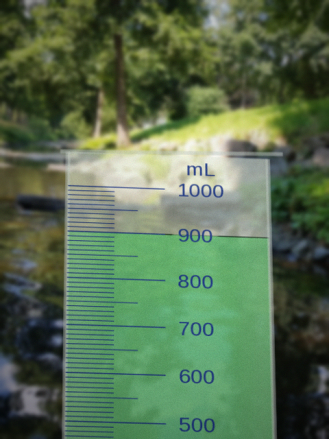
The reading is mL 900
